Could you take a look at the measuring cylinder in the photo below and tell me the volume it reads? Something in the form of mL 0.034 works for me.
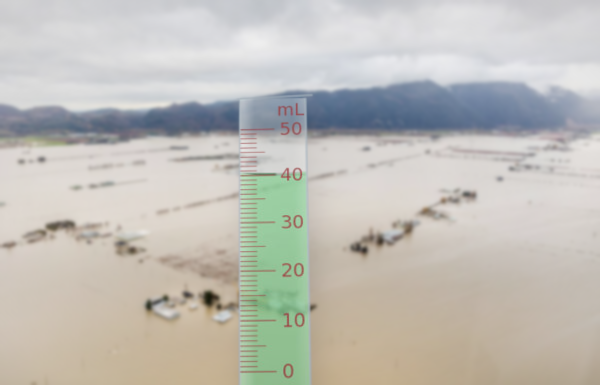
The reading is mL 40
